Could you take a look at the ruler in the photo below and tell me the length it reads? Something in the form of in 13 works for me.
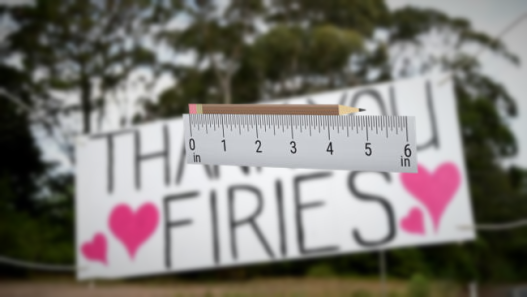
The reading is in 5
